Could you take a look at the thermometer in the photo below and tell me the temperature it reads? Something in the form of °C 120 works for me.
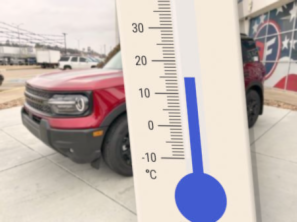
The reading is °C 15
